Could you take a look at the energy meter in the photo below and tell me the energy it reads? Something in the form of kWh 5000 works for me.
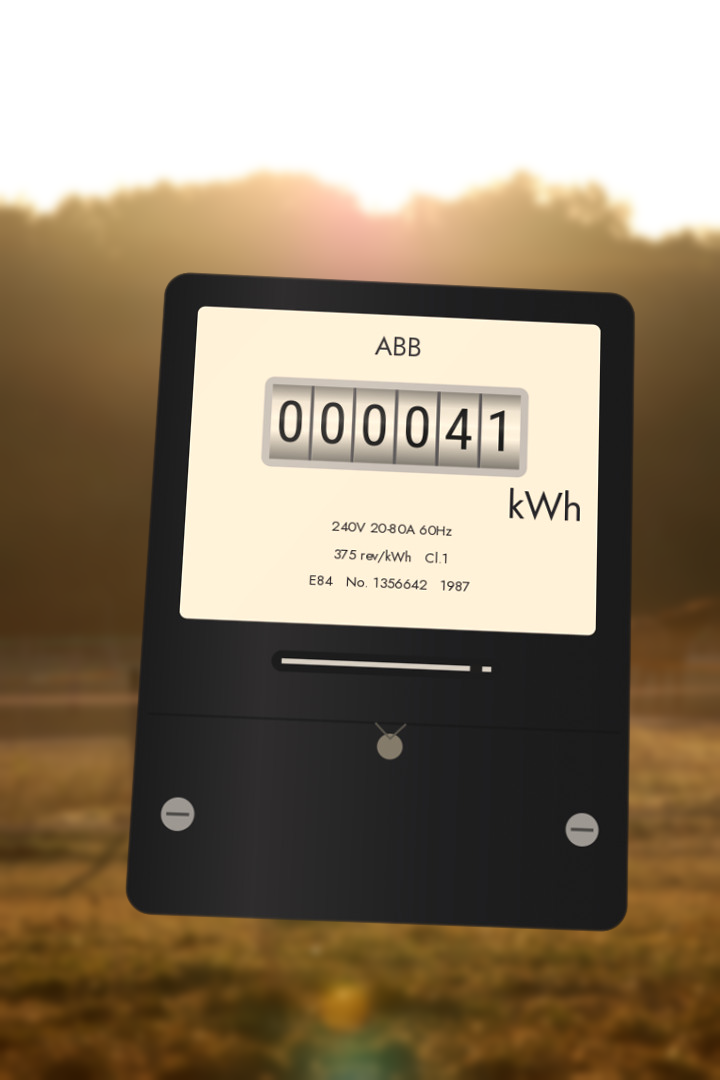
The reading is kWh 41
